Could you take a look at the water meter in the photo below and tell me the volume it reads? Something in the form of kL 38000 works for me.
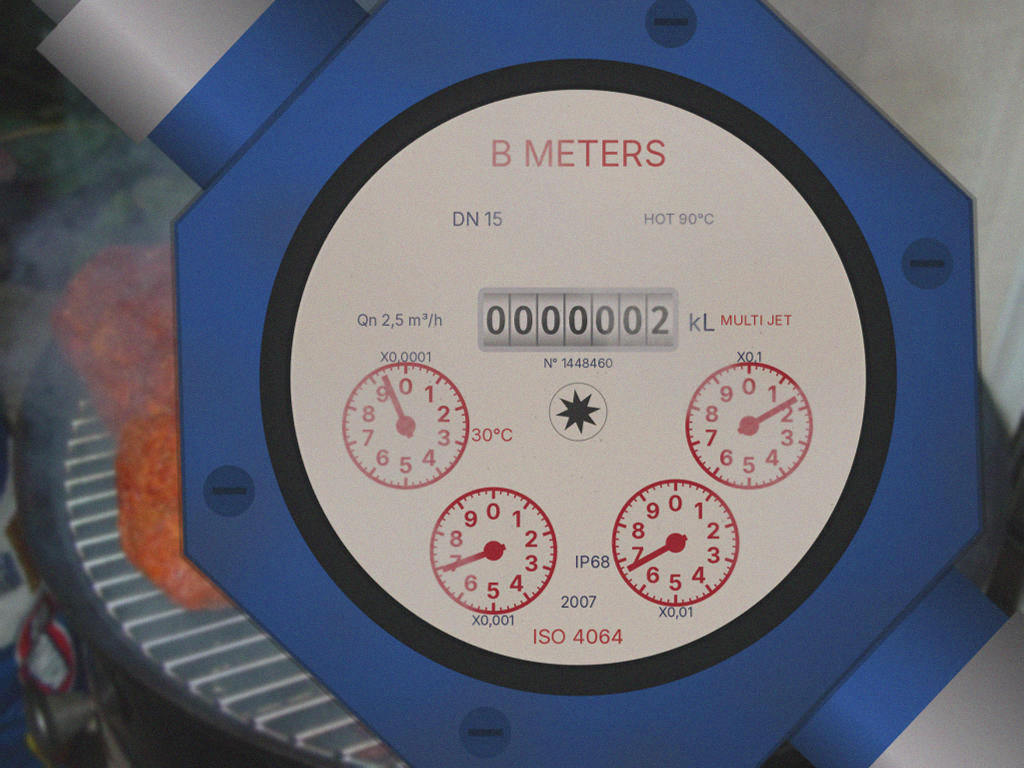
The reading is kL 2.1669
